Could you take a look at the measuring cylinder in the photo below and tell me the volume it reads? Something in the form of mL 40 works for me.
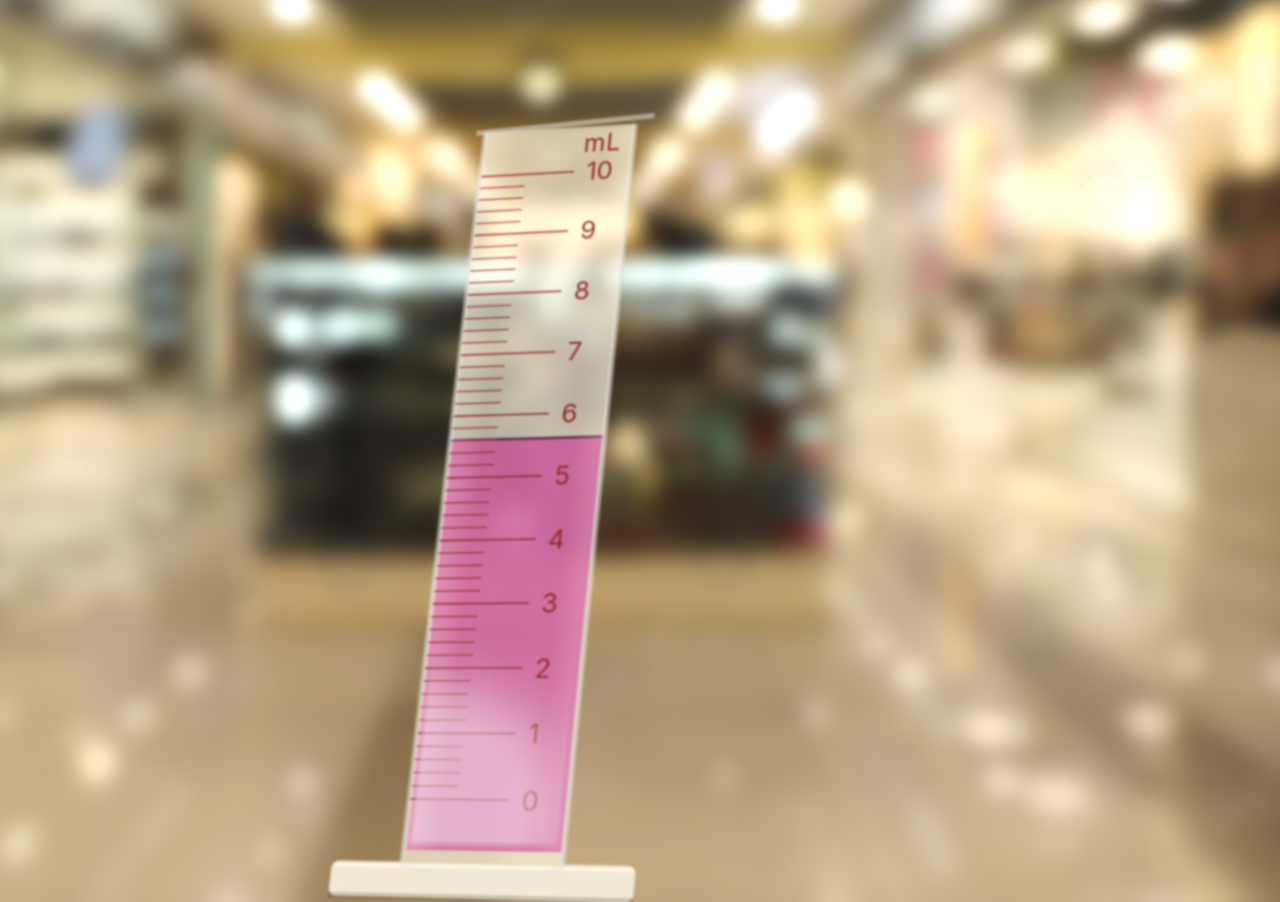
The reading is mL 5.6
